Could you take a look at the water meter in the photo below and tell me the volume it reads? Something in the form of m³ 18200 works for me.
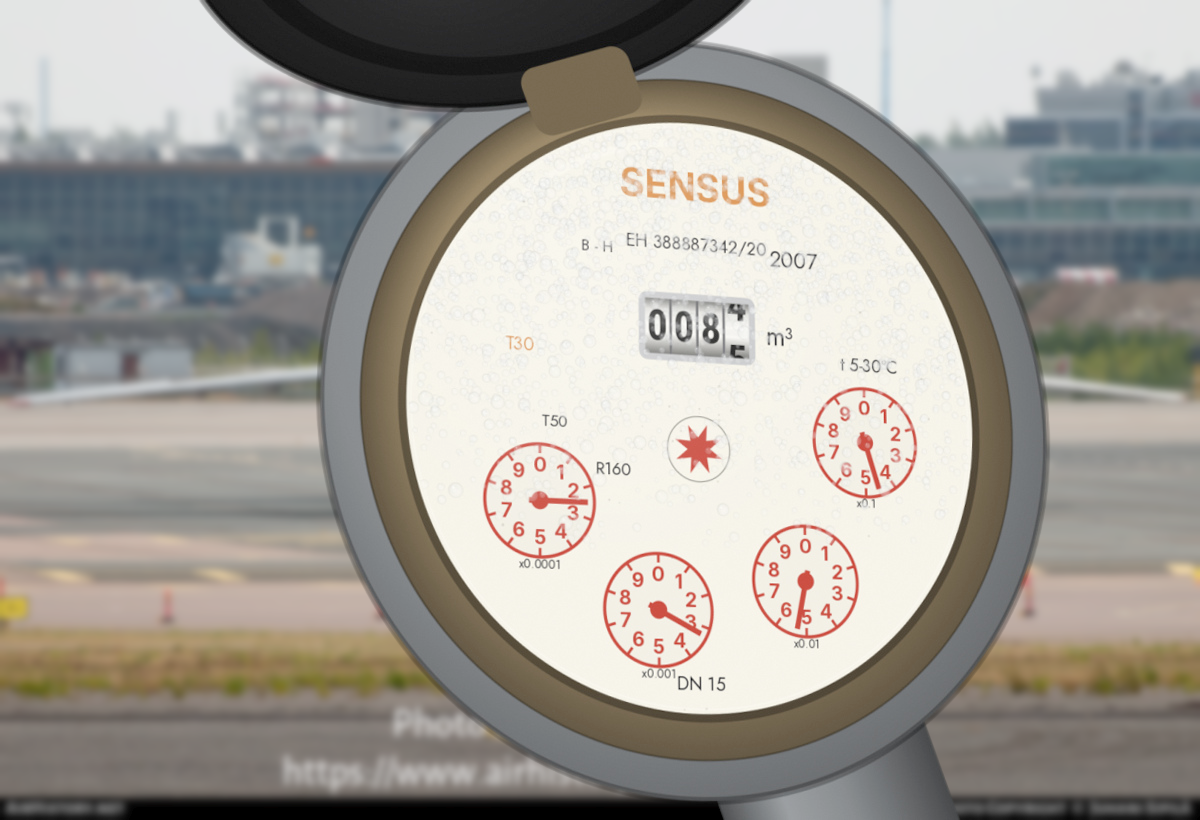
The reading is m³ 84.4532
